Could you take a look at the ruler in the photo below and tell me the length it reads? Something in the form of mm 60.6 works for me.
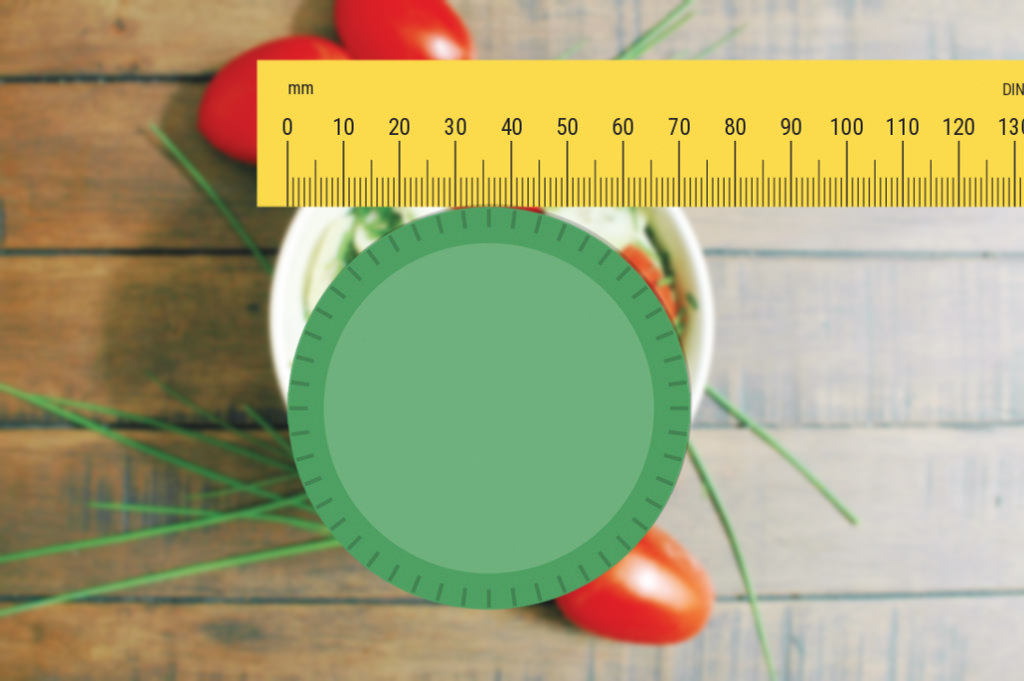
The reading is mm 72
